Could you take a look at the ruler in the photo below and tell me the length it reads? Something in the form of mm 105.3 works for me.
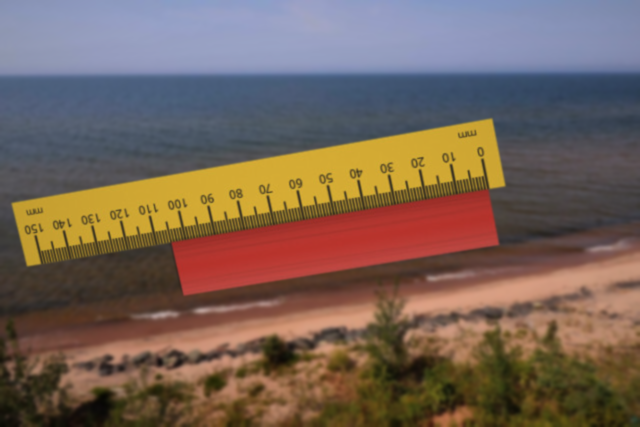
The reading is mm 105
